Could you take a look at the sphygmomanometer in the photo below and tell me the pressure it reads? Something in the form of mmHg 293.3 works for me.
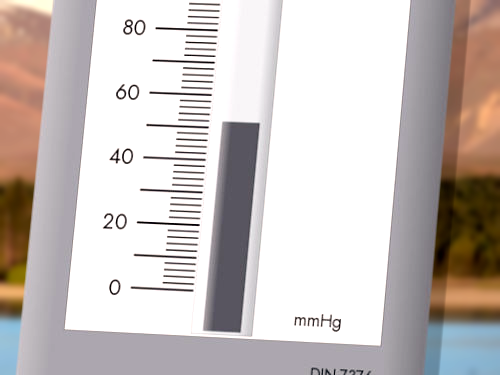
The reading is mmHg 52
